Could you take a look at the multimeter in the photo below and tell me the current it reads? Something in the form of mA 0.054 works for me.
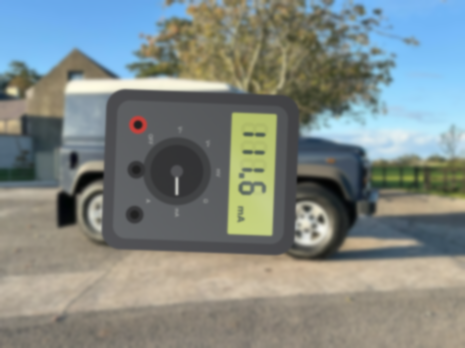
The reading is mA 111.6
